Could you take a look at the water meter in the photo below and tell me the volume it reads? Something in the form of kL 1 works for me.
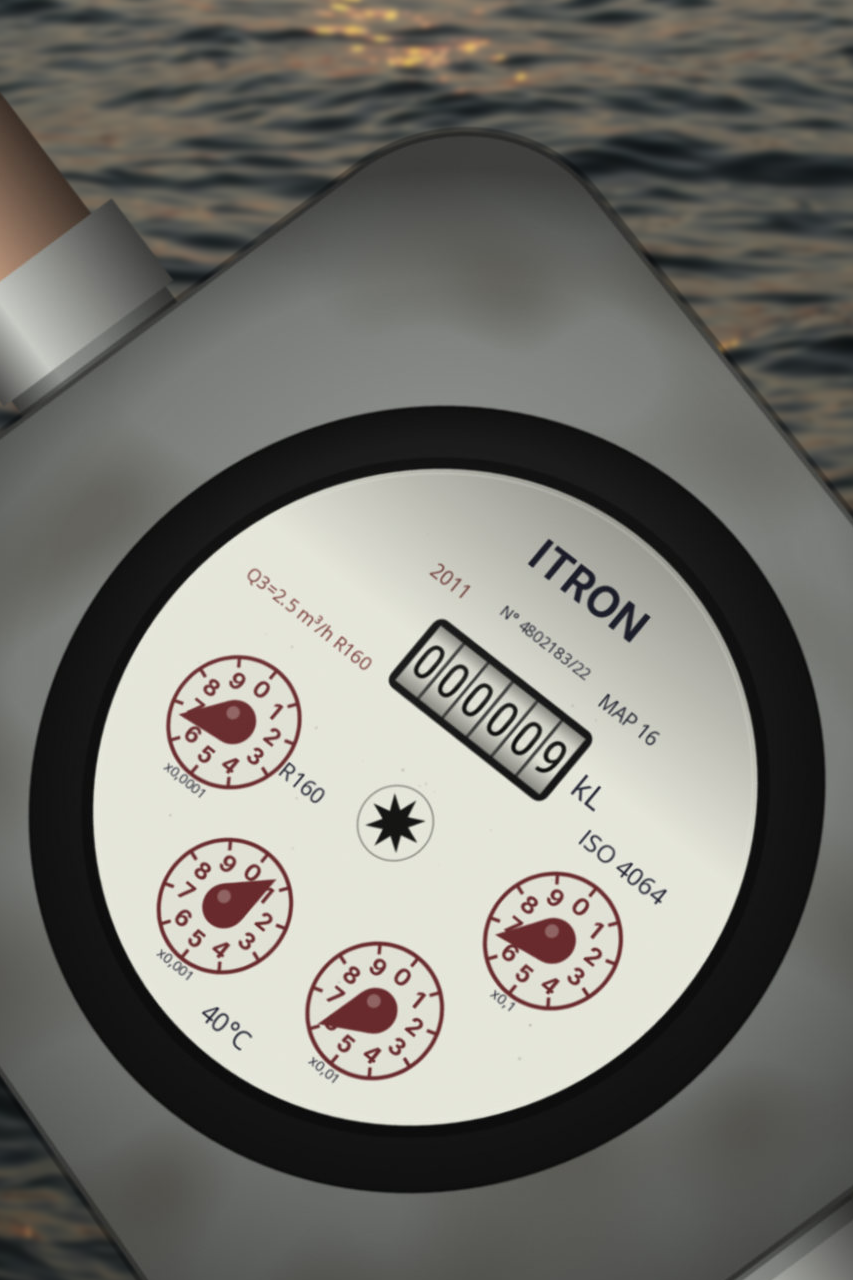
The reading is kL 9.6606
